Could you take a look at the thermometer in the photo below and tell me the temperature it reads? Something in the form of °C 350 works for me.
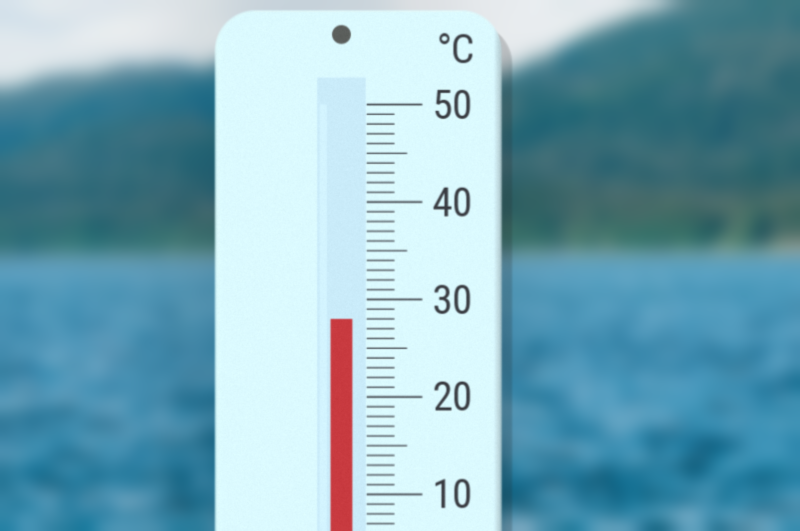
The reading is °C 28
